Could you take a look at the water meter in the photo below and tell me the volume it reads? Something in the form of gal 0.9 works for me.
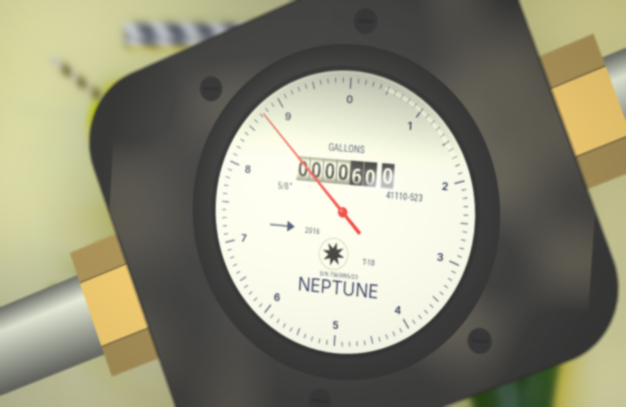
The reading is gal 598.7
